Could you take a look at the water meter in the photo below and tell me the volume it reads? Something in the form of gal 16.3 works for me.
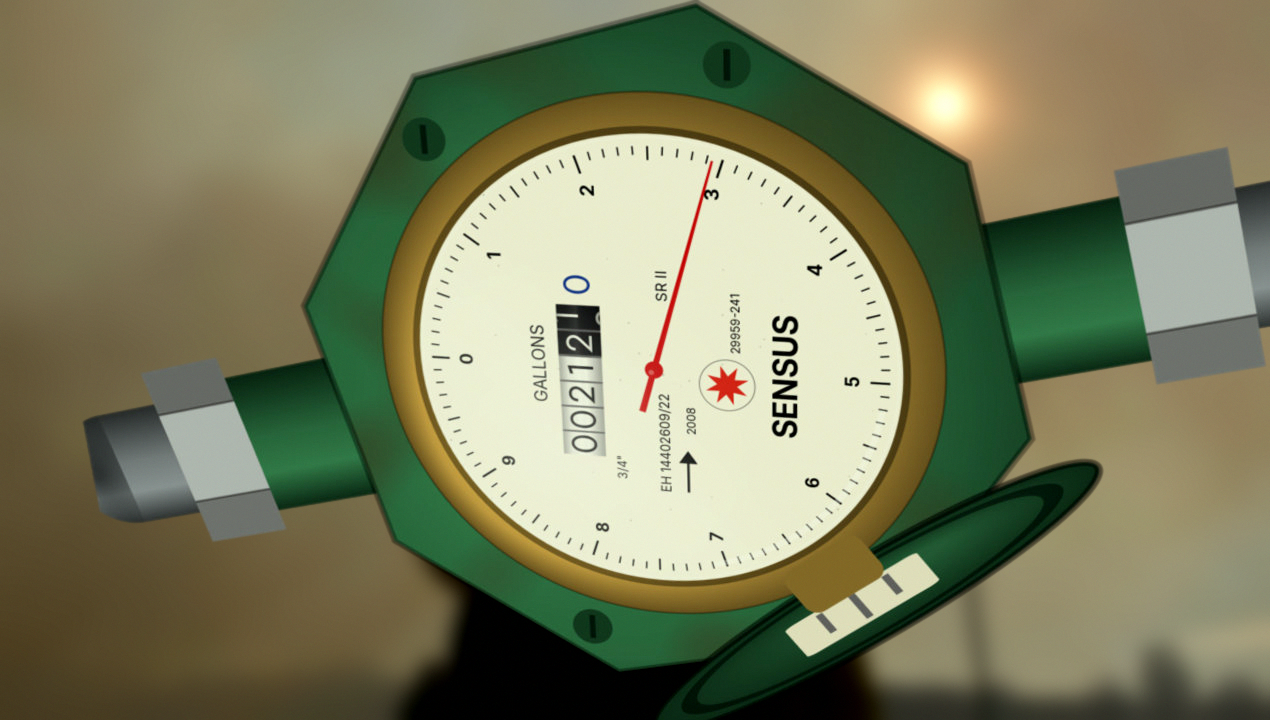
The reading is gal 21212.9
